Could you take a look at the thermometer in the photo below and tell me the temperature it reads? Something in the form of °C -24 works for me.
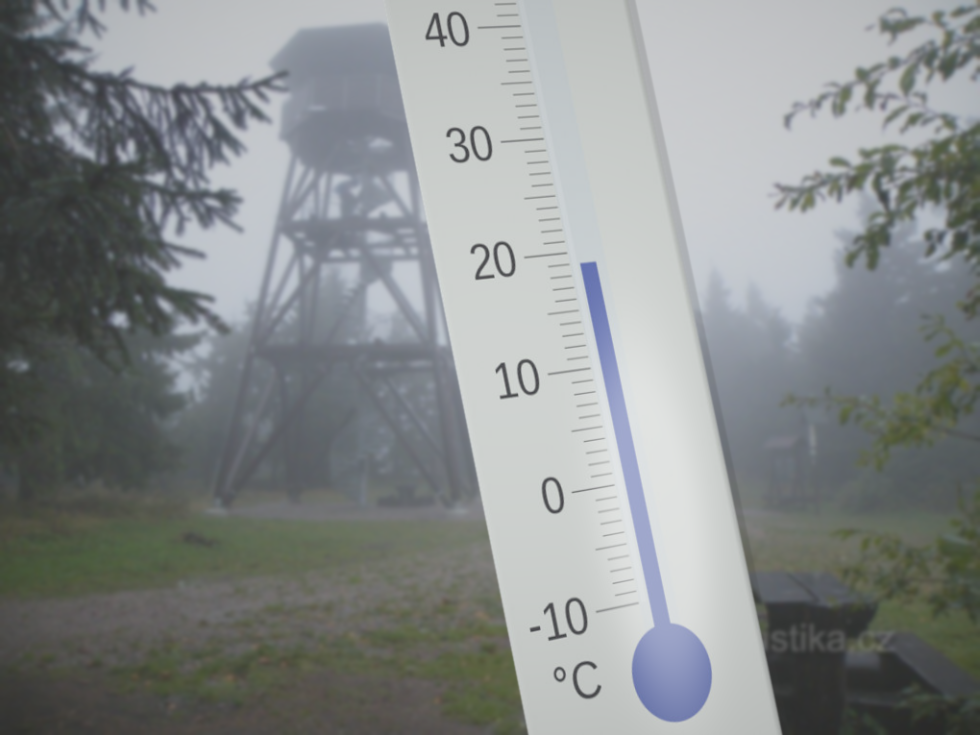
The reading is °C 19
